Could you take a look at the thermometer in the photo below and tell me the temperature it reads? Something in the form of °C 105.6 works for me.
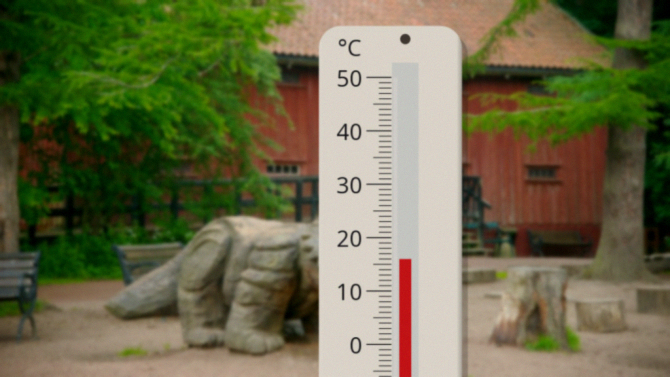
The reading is °C 16
